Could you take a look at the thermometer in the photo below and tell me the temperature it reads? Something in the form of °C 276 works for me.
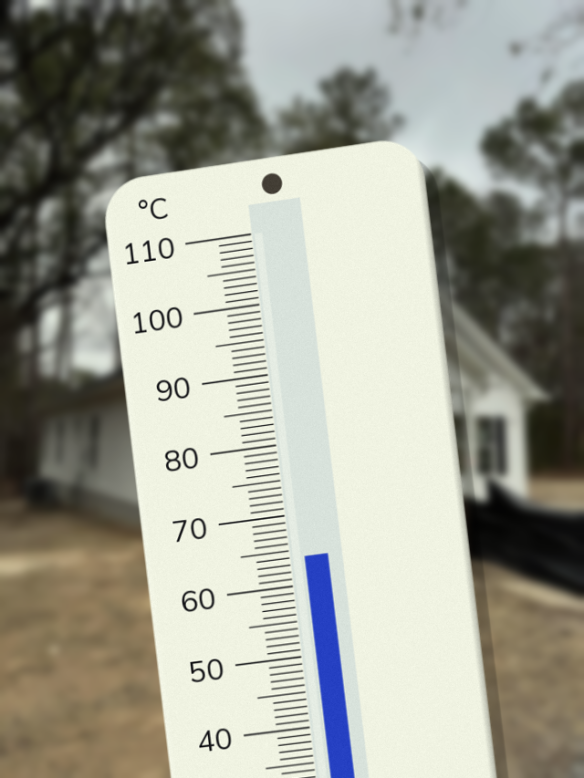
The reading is °C 64
